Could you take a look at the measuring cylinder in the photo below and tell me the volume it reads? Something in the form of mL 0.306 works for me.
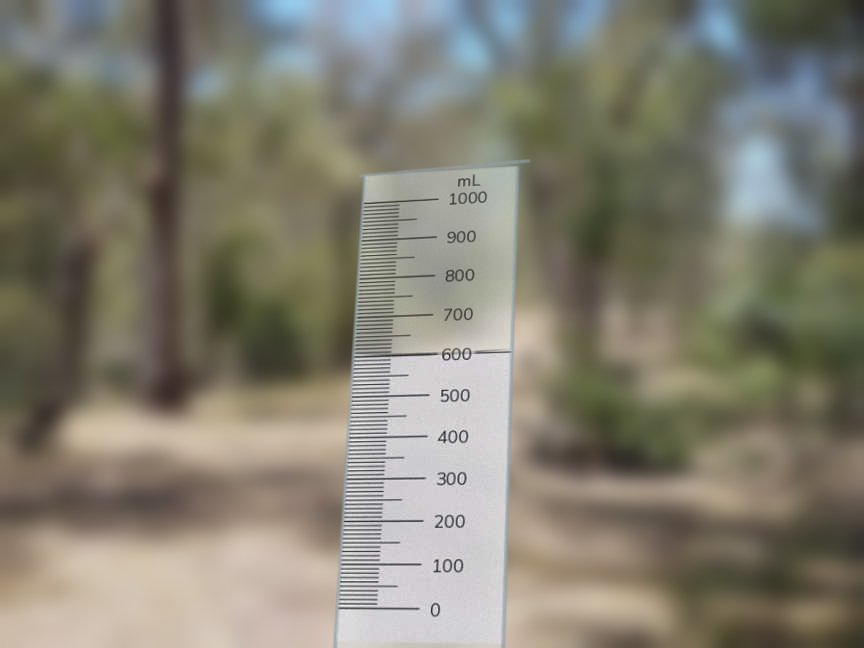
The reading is mL 600
